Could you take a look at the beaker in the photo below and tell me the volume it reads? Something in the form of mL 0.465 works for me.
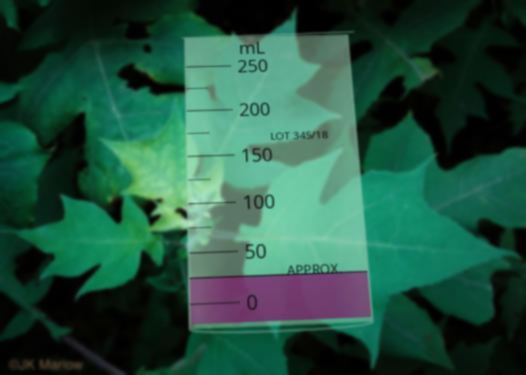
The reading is mL 25
